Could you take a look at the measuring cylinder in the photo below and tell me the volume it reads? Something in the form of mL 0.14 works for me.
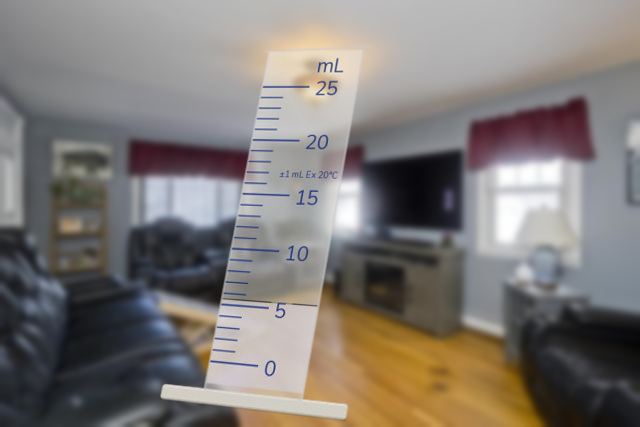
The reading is mL 5.5
